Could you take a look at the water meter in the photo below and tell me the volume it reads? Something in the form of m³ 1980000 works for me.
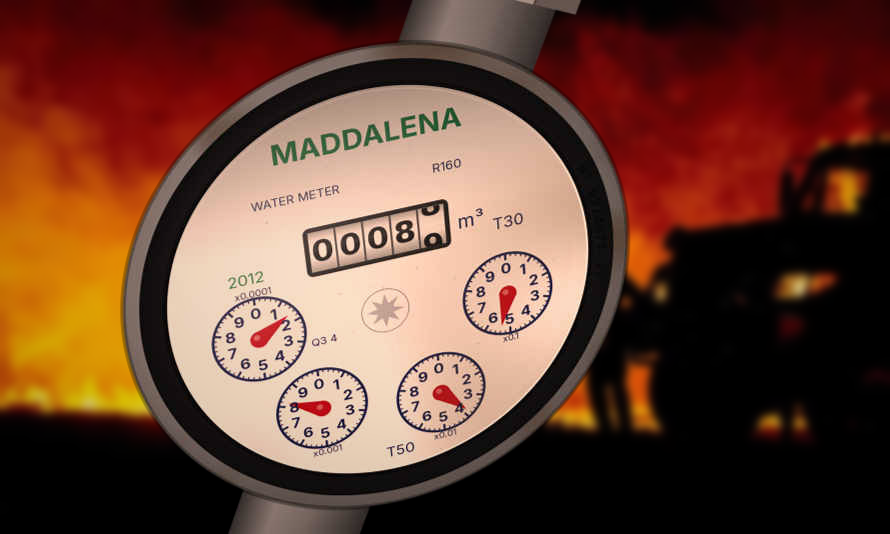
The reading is m³ 88.5381
